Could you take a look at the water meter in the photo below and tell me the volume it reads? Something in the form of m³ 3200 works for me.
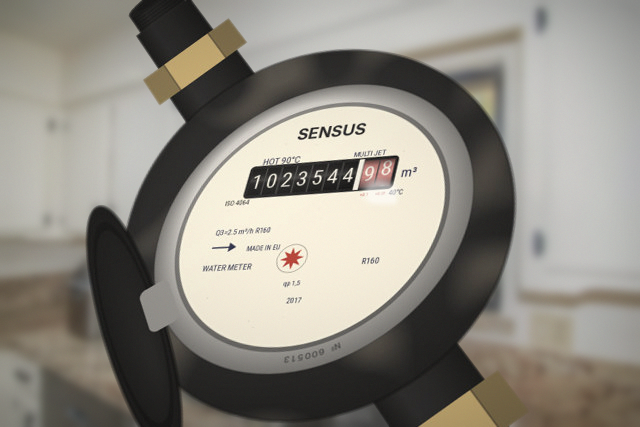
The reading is m³ 1023544.98
